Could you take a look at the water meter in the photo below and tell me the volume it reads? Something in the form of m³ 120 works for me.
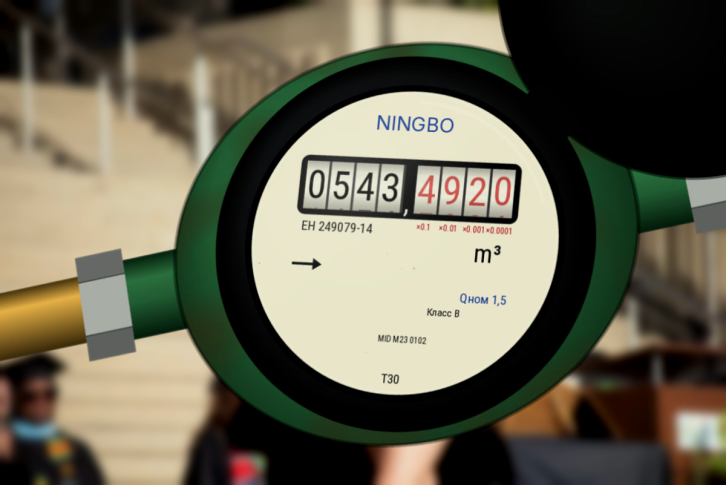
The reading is m³ 543.4920
